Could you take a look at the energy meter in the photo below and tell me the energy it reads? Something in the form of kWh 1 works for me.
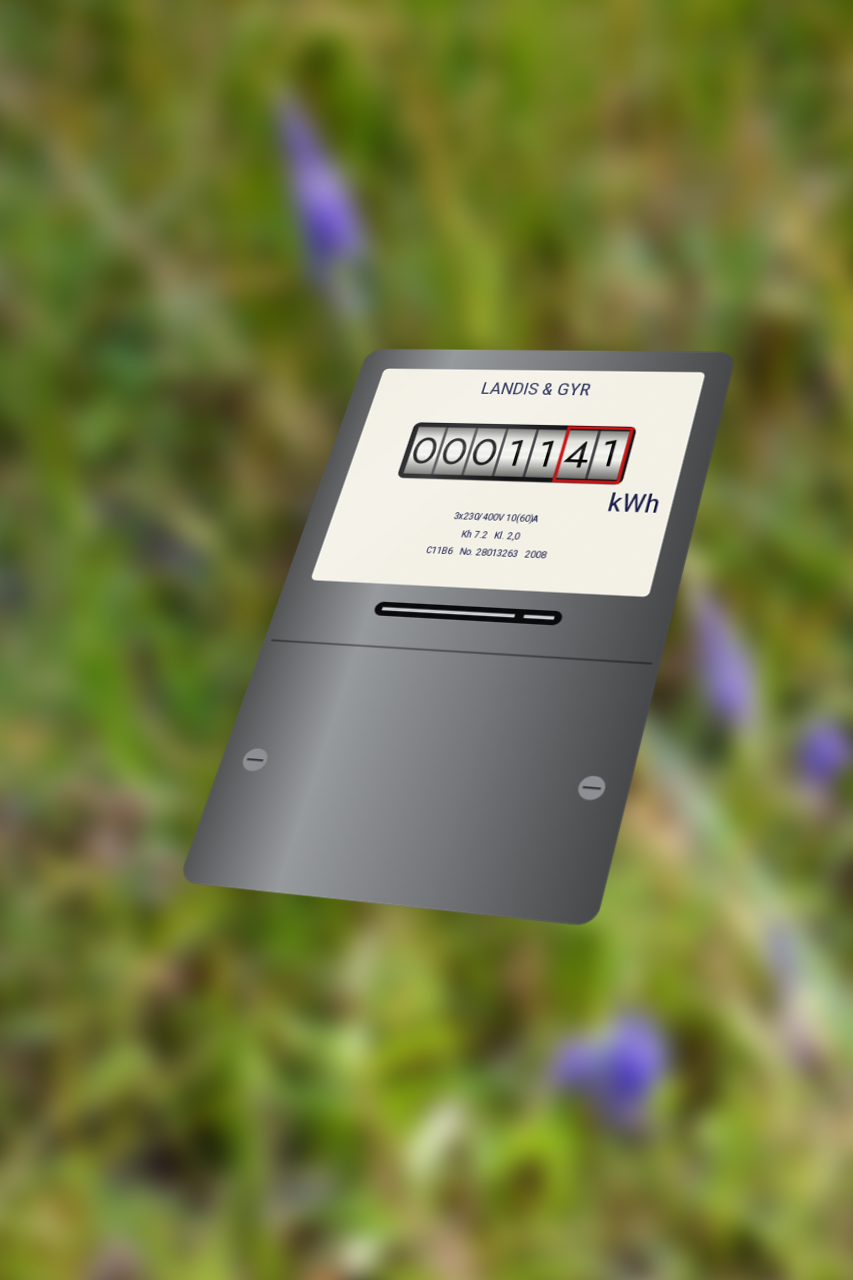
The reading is kWh 11.41
